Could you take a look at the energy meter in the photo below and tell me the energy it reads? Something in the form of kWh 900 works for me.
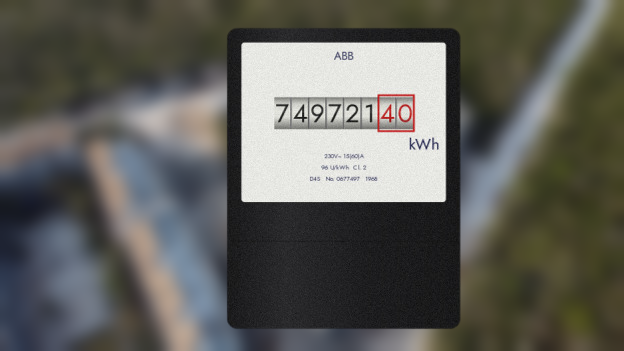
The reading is kWh 749721.40
